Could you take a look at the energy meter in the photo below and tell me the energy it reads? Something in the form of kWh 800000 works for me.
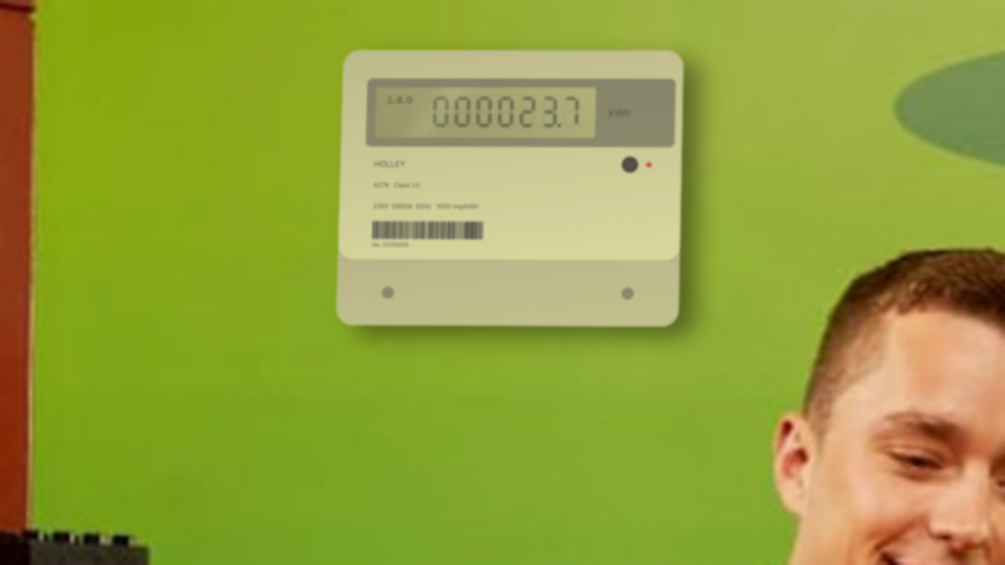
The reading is kWh 23.7
